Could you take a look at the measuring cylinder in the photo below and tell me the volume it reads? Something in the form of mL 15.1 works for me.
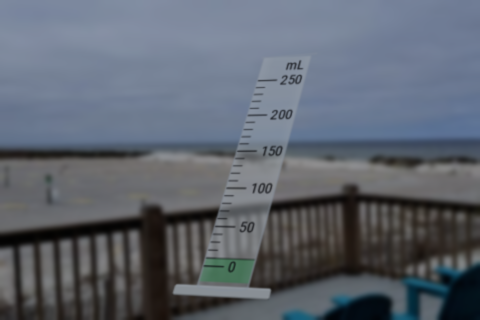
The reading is mL 10
